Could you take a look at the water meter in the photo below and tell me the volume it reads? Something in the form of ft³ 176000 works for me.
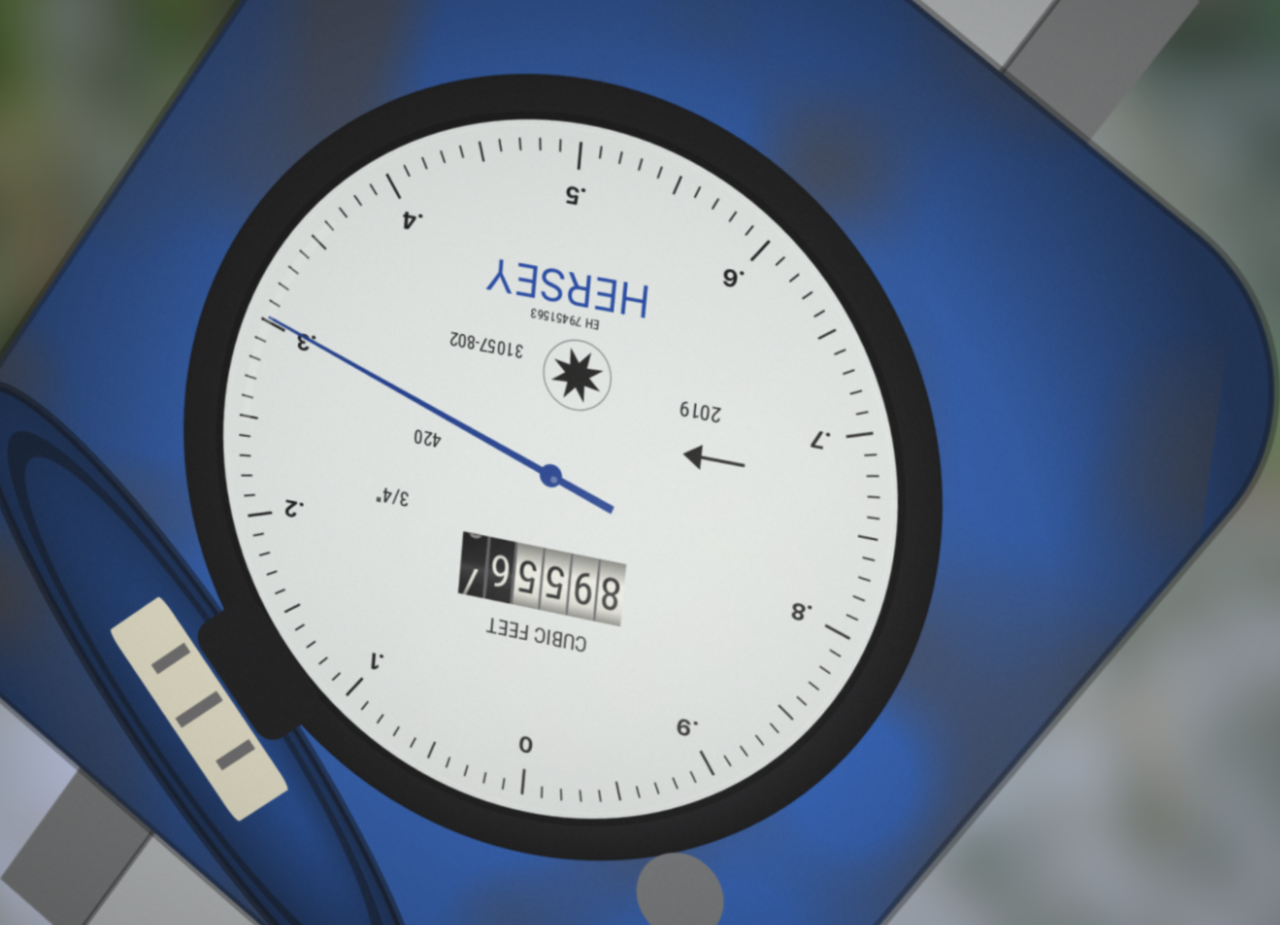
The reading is ft³ 895567.30
